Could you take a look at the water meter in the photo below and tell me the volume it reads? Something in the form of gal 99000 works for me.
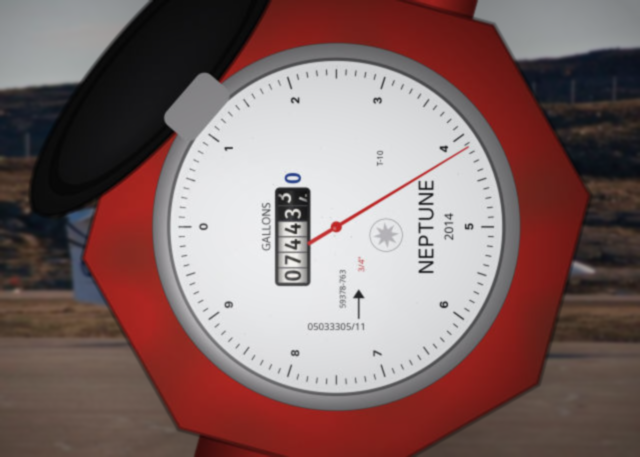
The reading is gal 744334.1
